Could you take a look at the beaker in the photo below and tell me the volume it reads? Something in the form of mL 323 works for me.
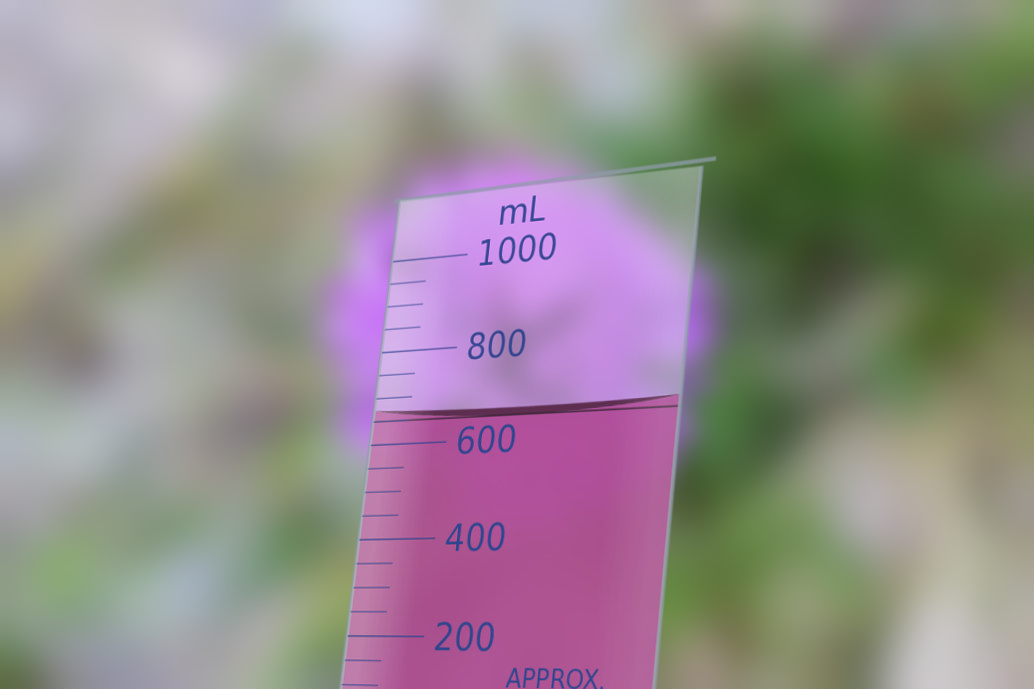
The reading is mL 650
